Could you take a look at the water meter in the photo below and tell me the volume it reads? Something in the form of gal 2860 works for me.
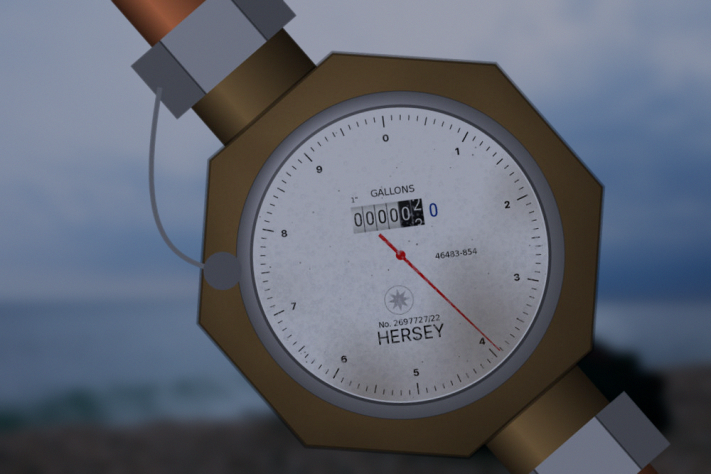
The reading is gal 23.9
